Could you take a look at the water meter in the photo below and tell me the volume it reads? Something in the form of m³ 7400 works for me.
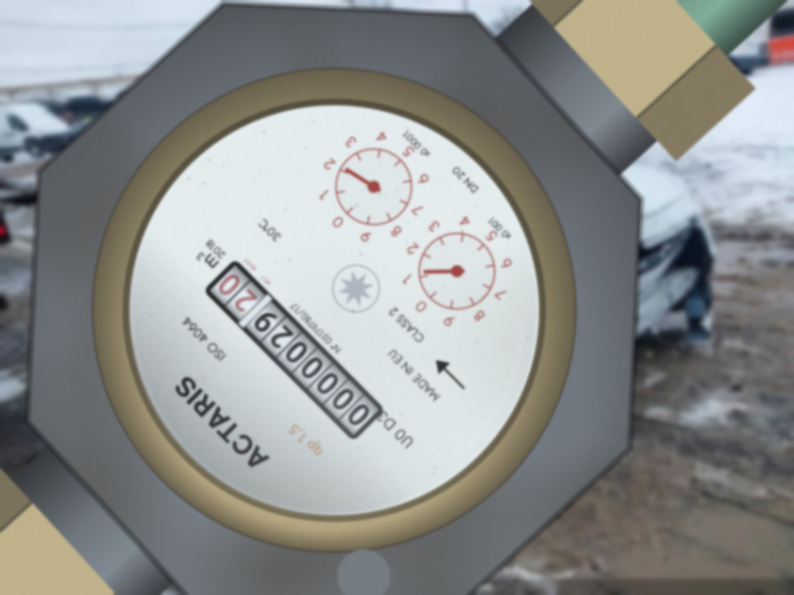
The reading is m³ 29.2012
